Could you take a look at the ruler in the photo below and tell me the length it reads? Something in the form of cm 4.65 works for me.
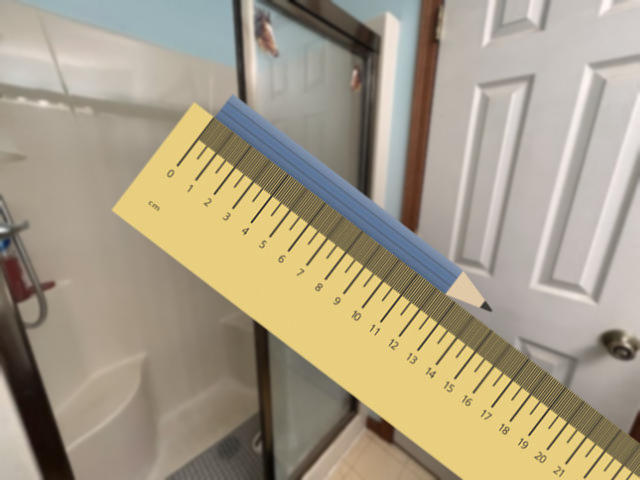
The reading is cm 14.5
